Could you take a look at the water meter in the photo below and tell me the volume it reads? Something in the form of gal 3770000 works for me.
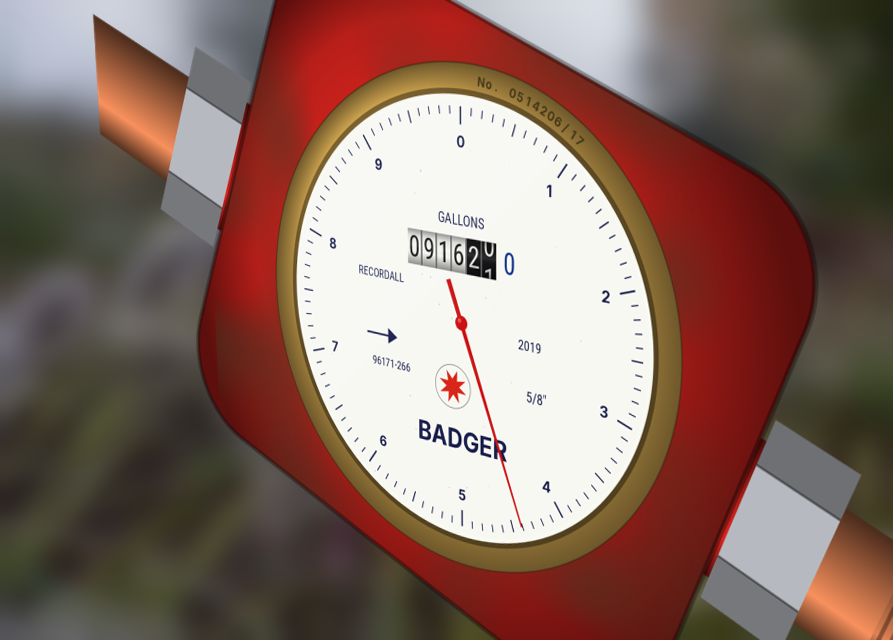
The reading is gal 916204.4
